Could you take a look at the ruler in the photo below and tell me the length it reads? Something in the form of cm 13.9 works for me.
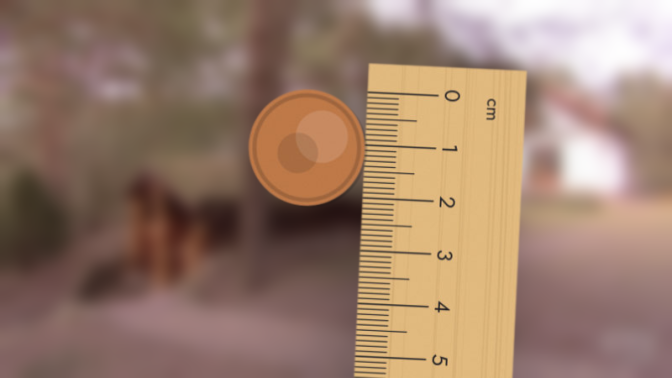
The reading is cm 2.2
